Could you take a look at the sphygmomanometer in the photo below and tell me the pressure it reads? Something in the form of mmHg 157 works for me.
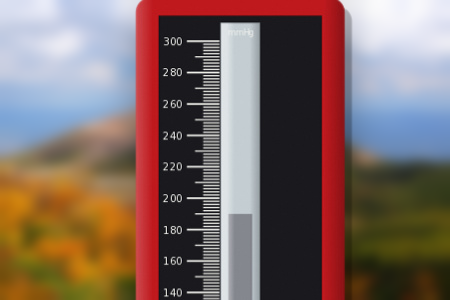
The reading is mmHg 190
